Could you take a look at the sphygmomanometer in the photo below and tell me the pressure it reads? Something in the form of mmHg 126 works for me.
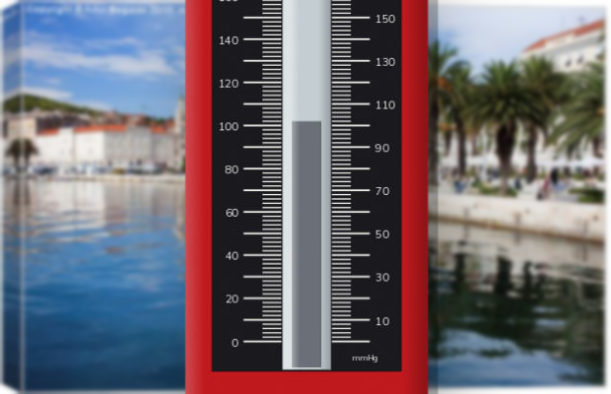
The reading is mmHg 102
